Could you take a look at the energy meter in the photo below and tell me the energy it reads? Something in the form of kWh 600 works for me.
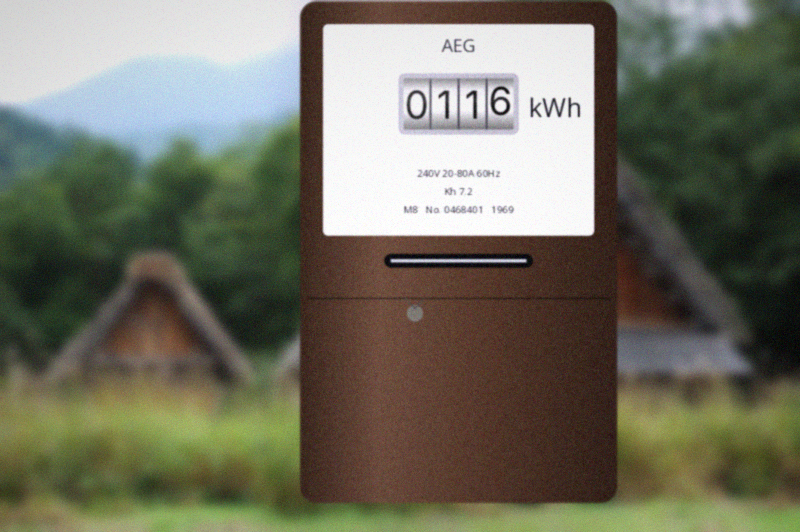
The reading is kWh 116
